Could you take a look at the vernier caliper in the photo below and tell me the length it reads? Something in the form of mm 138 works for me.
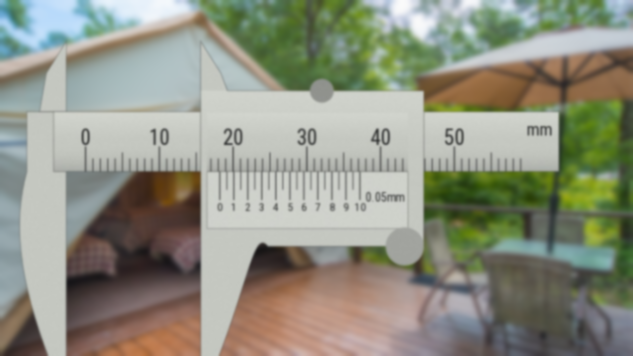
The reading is mm 18.2
